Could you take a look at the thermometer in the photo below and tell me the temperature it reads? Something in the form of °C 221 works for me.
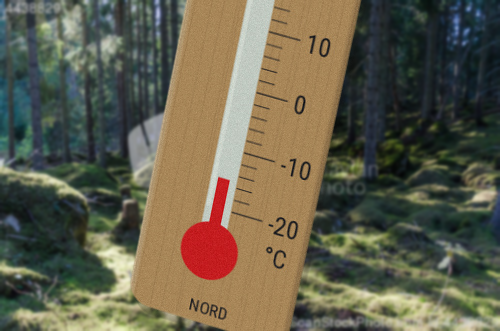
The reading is °C -15
